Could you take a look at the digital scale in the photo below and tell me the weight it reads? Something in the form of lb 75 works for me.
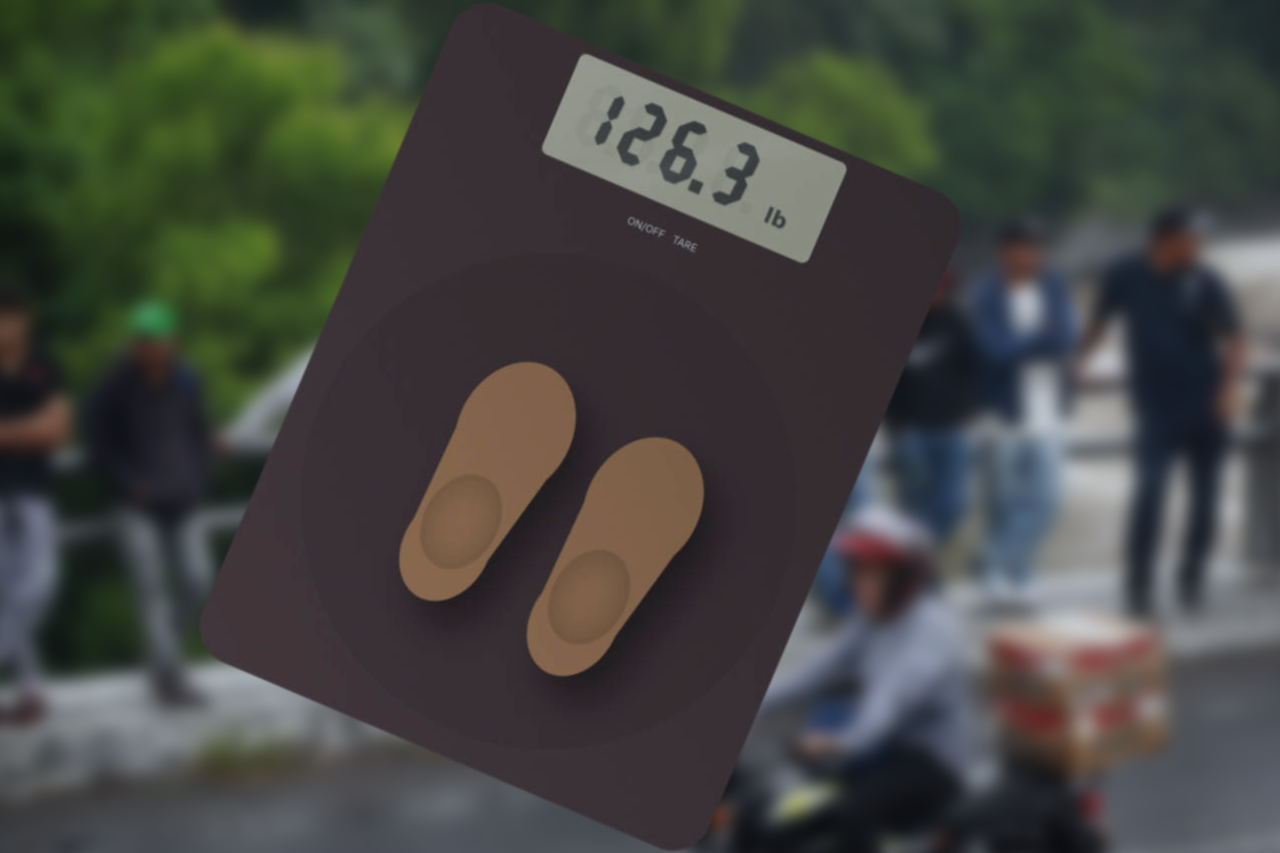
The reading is lb 126.3
